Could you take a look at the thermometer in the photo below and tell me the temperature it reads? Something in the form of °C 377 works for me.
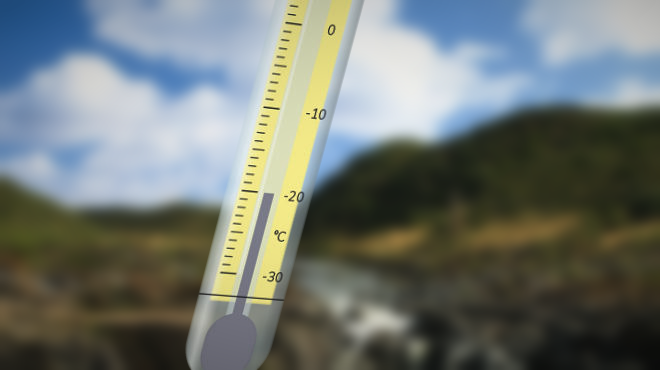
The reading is °C -20
